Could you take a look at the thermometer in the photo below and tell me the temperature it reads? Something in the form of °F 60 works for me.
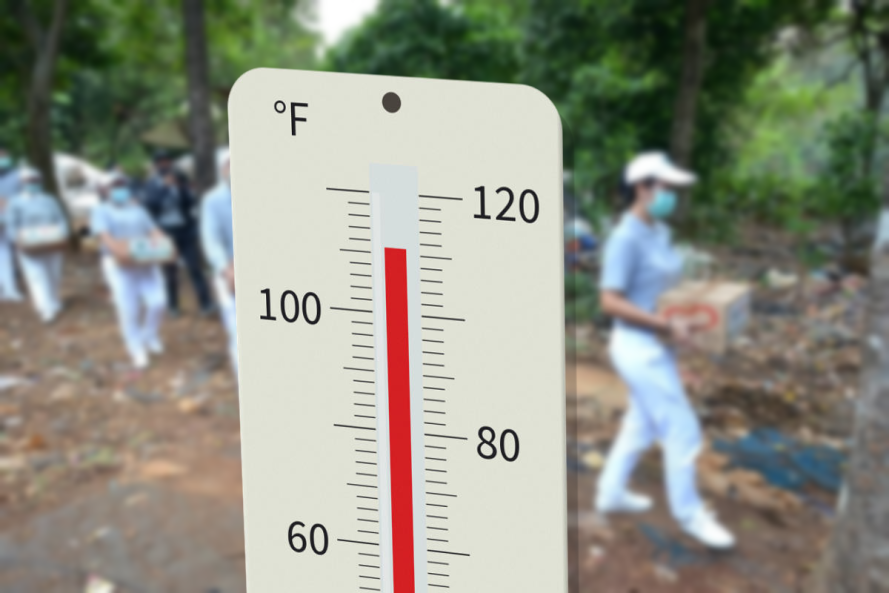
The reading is °F 111
